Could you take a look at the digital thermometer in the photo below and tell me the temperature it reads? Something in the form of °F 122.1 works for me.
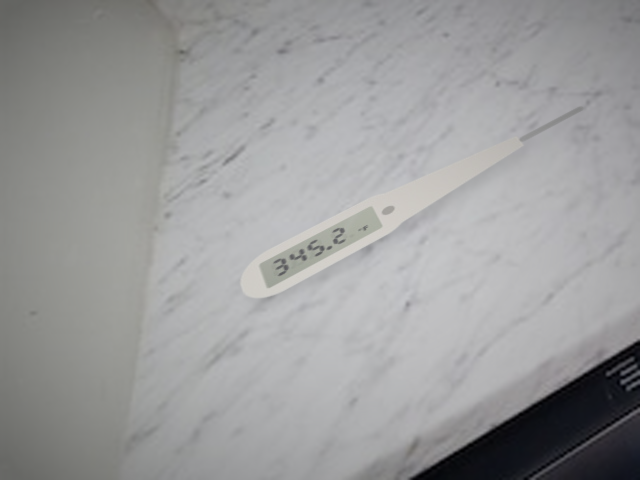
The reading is °F 345.2
